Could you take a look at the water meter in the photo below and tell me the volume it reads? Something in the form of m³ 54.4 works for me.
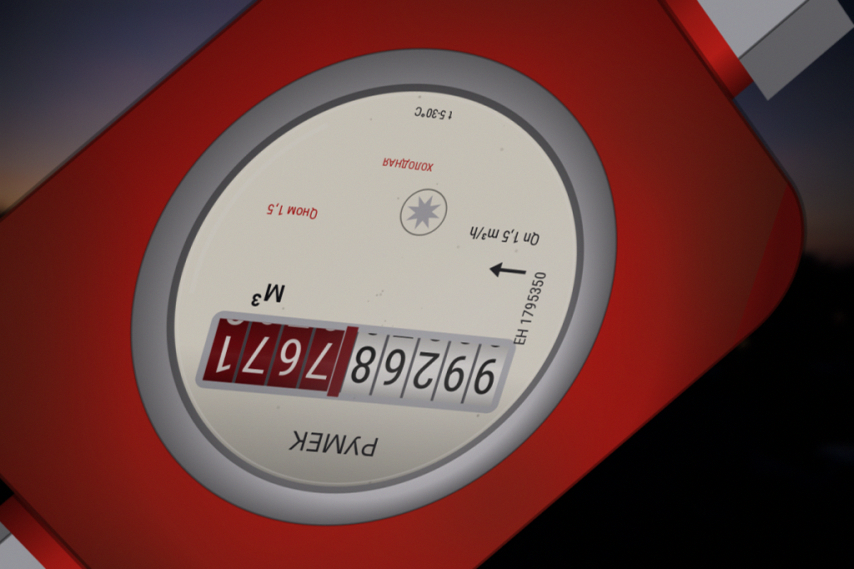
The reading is m³ 99268.7671
